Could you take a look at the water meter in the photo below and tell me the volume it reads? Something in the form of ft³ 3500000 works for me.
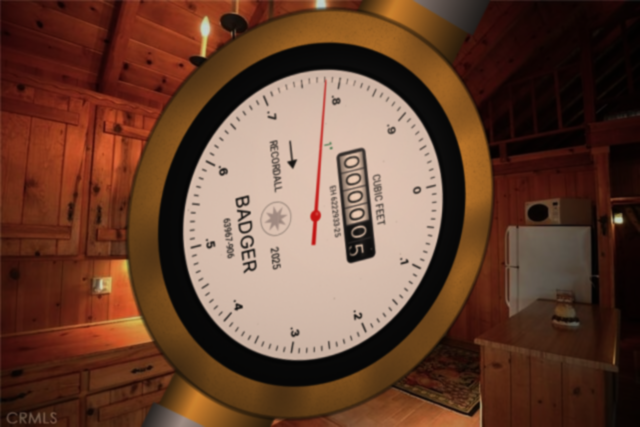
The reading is ft³ 4.78
